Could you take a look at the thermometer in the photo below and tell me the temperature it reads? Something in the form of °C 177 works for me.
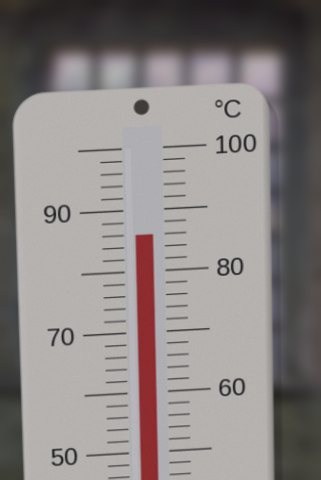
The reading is °C 86
